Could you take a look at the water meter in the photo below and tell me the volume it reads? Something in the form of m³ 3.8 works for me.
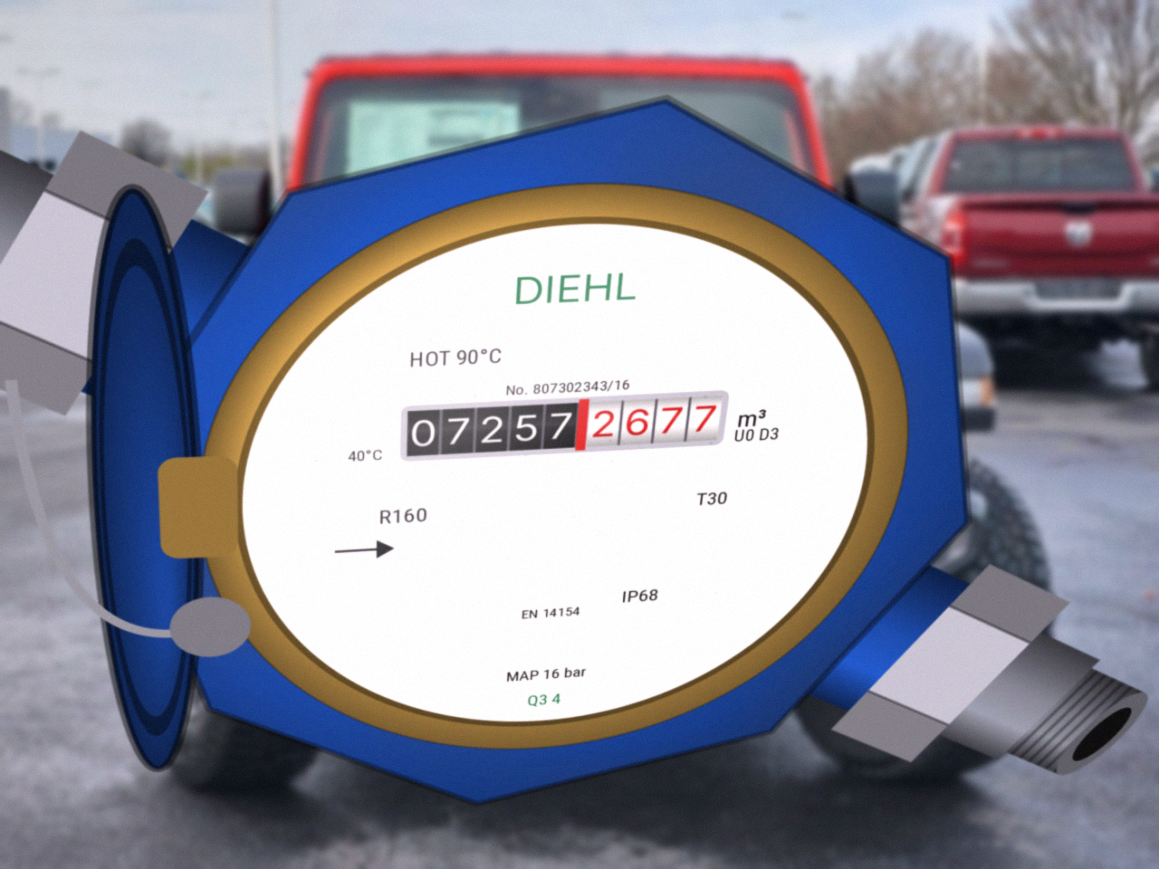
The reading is m³ 7257.2677
